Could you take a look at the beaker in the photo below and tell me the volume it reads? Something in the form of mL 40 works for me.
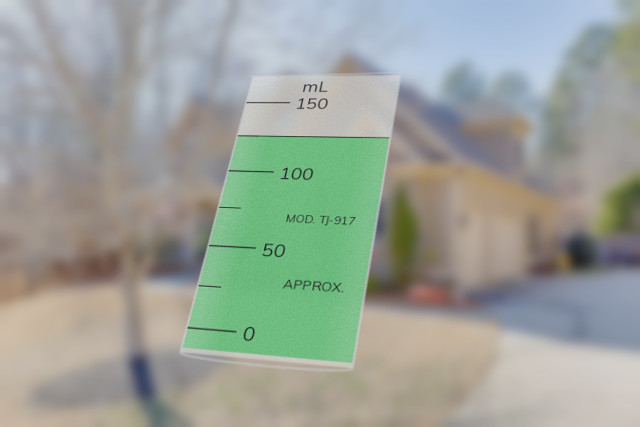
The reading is mL 125
